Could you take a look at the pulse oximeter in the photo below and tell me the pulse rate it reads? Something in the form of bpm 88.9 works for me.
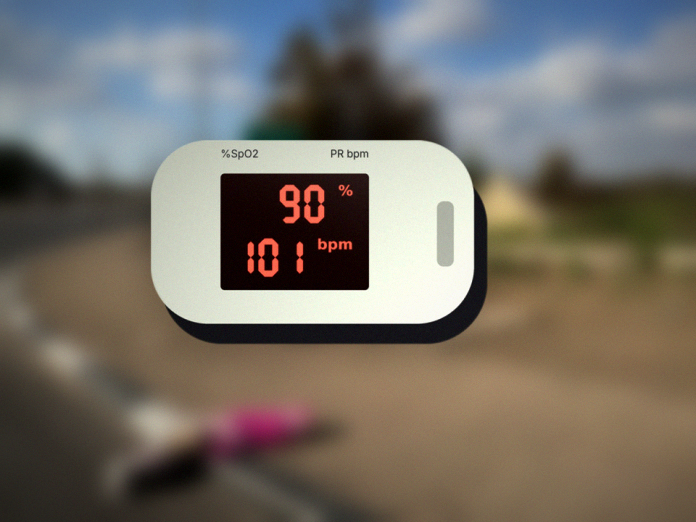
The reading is bpm 101
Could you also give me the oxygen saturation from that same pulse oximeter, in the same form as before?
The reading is % 90
